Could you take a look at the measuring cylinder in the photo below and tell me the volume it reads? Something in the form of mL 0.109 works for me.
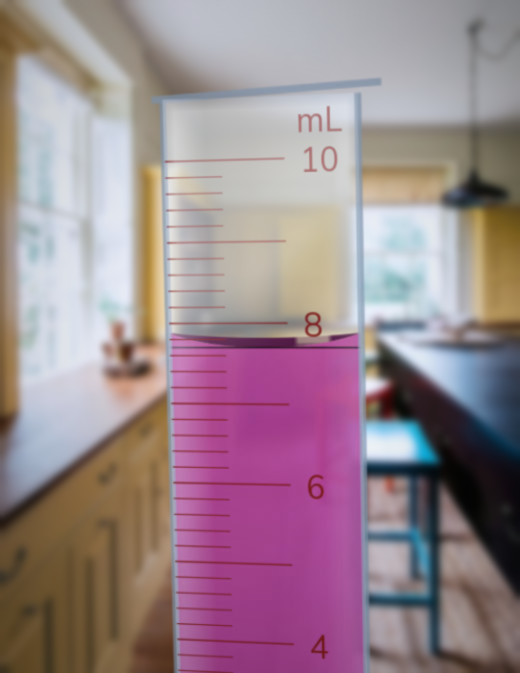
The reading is mL 7.7
